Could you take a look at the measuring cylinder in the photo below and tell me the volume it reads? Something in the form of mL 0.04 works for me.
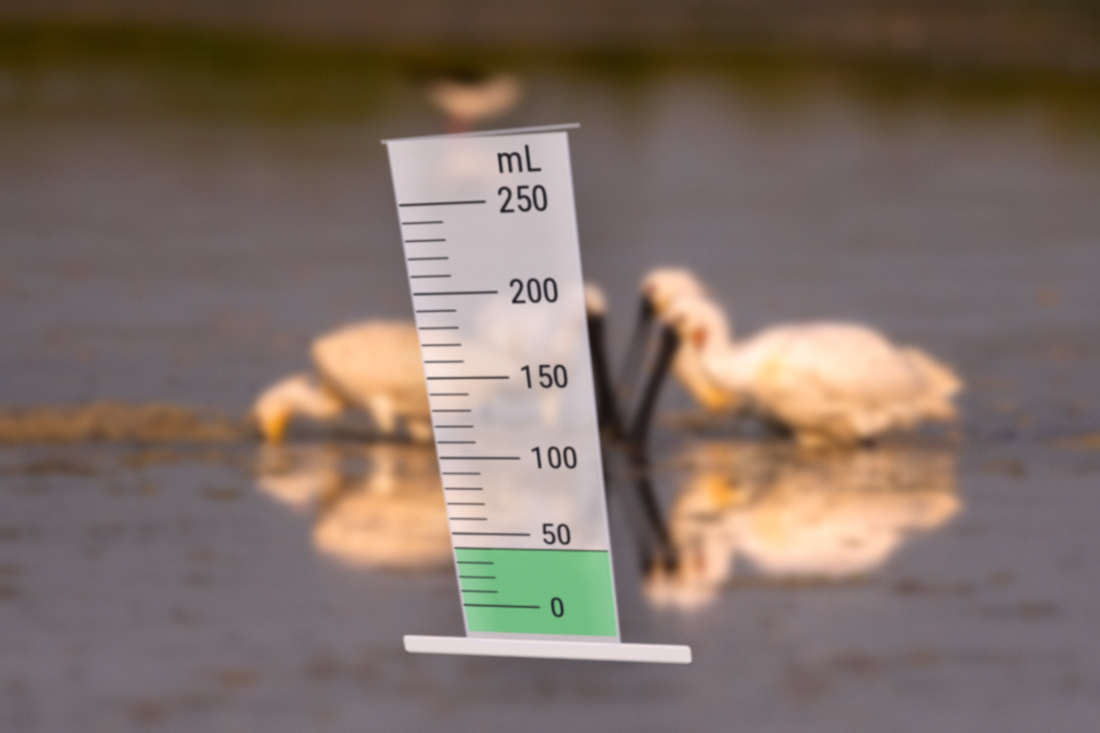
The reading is mL 40
